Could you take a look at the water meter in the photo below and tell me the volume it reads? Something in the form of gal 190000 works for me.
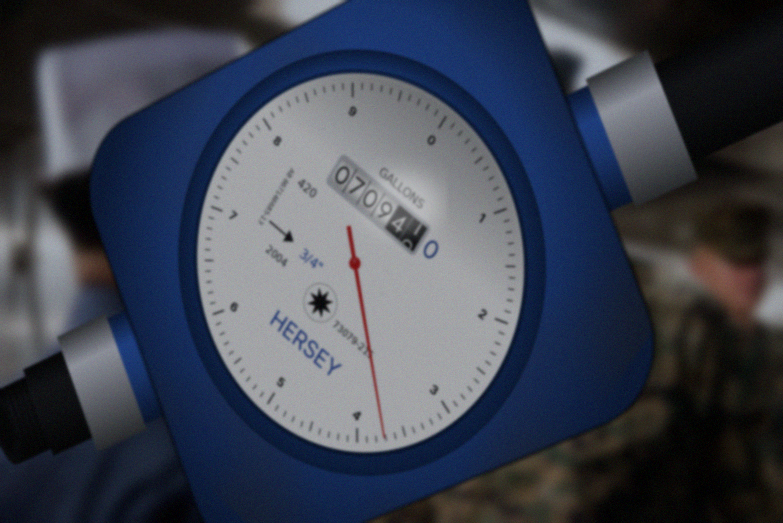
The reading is gal 709413.7
